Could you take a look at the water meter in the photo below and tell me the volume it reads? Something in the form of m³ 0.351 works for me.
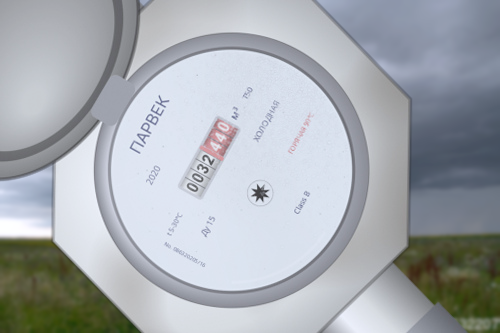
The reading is m³ 32.440
